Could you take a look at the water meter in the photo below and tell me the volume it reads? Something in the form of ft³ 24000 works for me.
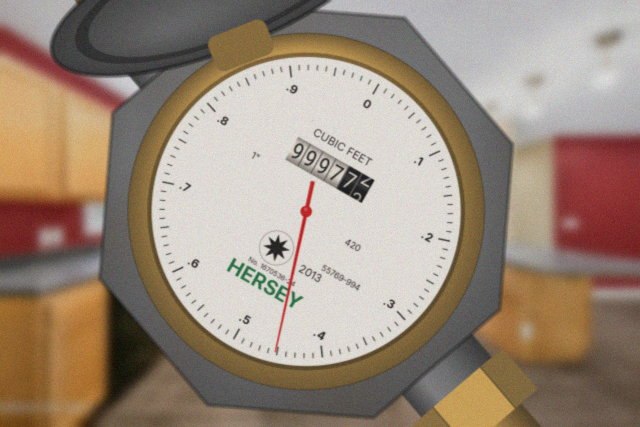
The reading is ft³ 999772.45
